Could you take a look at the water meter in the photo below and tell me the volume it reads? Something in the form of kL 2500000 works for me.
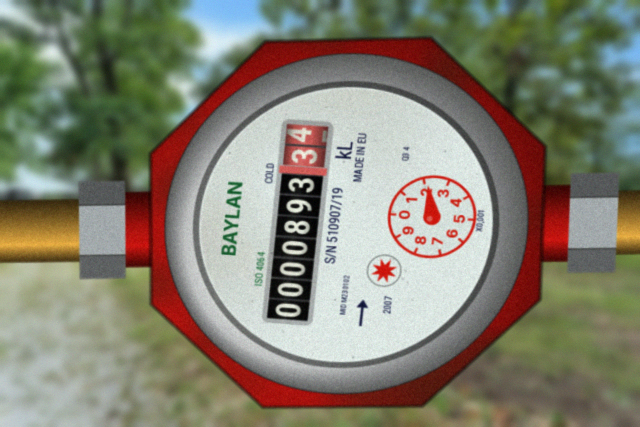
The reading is kL 893.342
